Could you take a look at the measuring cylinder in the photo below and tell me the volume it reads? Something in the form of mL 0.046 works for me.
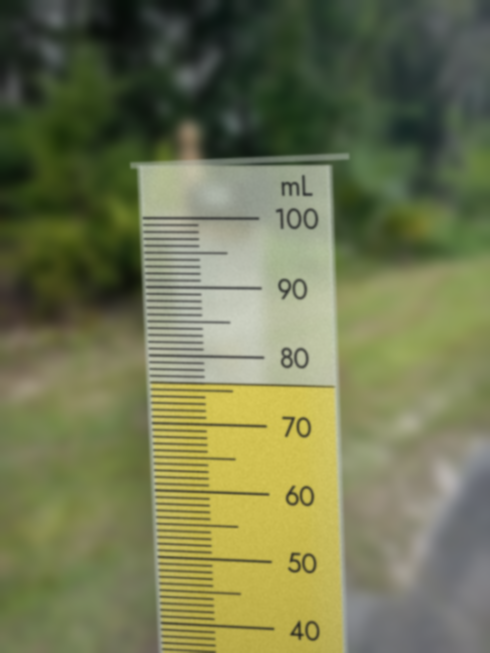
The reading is mL 76
